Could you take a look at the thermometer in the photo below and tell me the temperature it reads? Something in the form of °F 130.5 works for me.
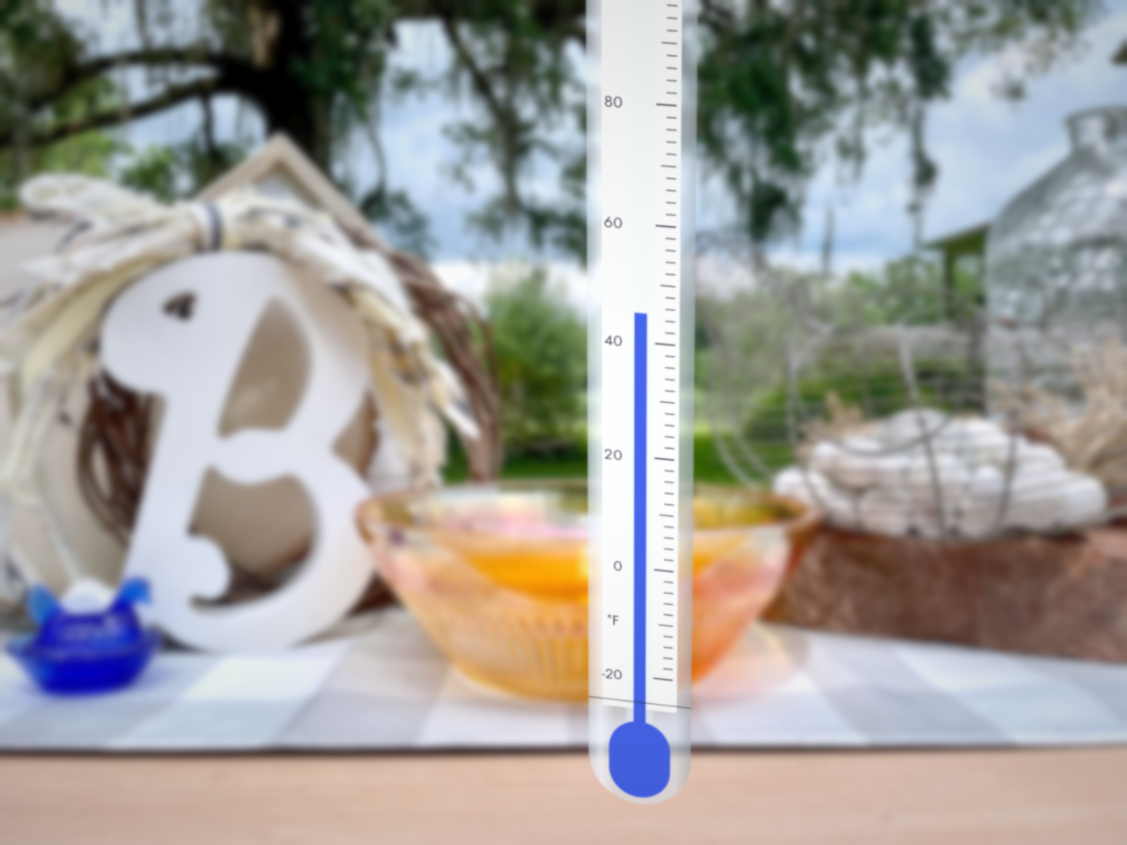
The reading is °F 45
